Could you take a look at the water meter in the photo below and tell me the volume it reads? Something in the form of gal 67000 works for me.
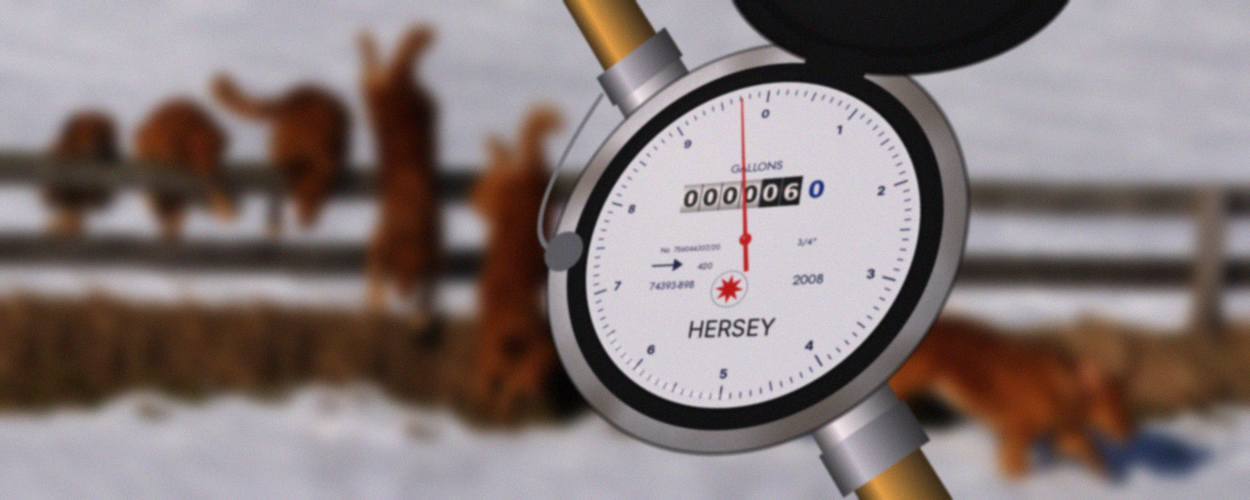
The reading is gal 59.7
